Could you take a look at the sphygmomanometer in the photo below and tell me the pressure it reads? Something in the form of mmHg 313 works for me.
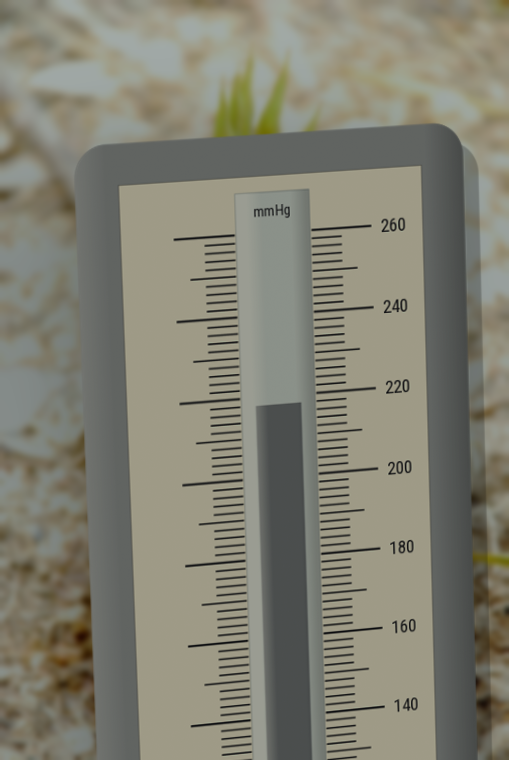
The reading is mmHg 218
